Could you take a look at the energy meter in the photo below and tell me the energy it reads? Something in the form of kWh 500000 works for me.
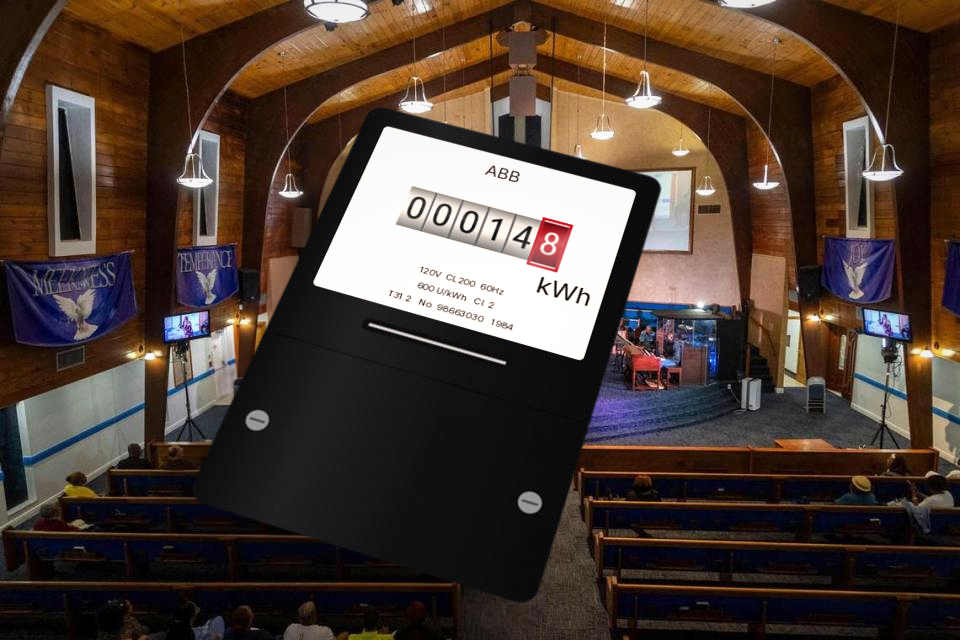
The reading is kWh 14.8
